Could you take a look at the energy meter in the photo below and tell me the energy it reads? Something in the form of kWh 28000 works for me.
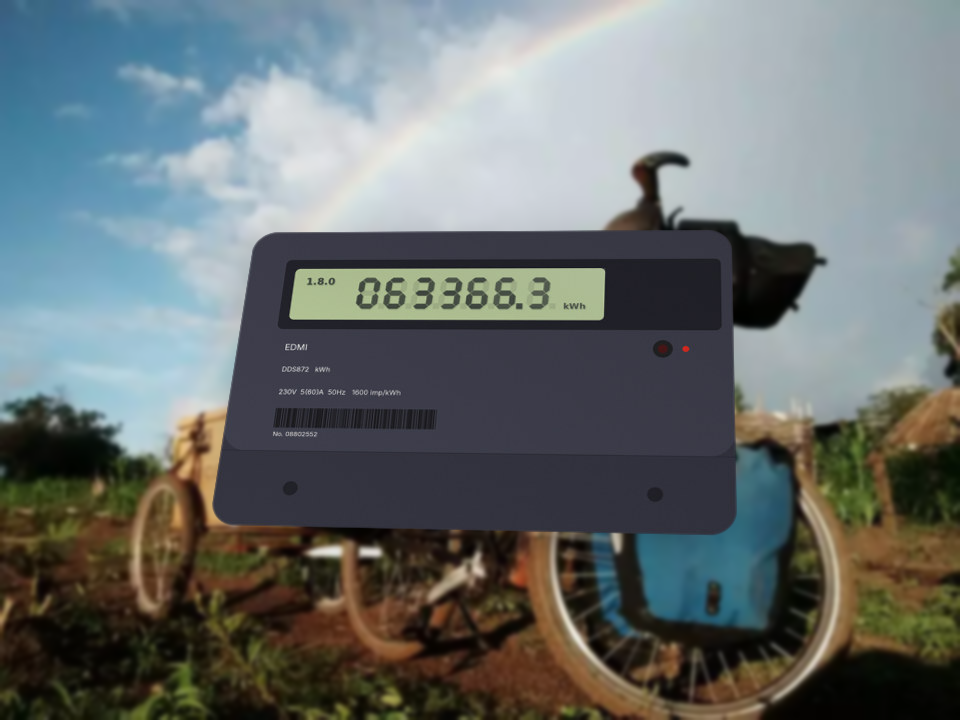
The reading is kWh 63366.3
